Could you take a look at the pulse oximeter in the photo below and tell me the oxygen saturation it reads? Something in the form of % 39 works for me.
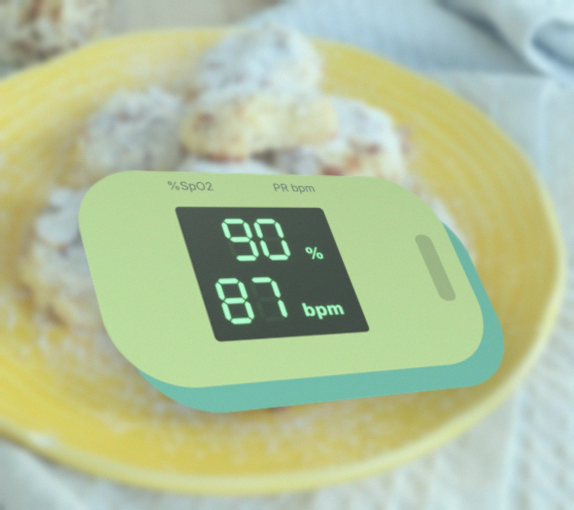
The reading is % 90
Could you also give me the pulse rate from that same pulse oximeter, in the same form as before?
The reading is bpm 87
